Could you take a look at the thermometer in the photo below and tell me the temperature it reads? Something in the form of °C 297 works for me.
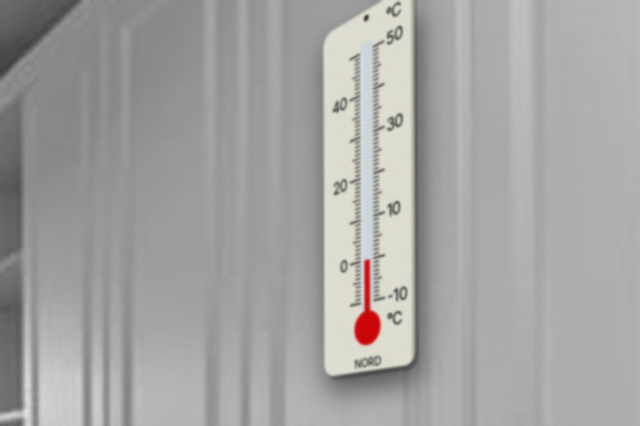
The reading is °C 0
